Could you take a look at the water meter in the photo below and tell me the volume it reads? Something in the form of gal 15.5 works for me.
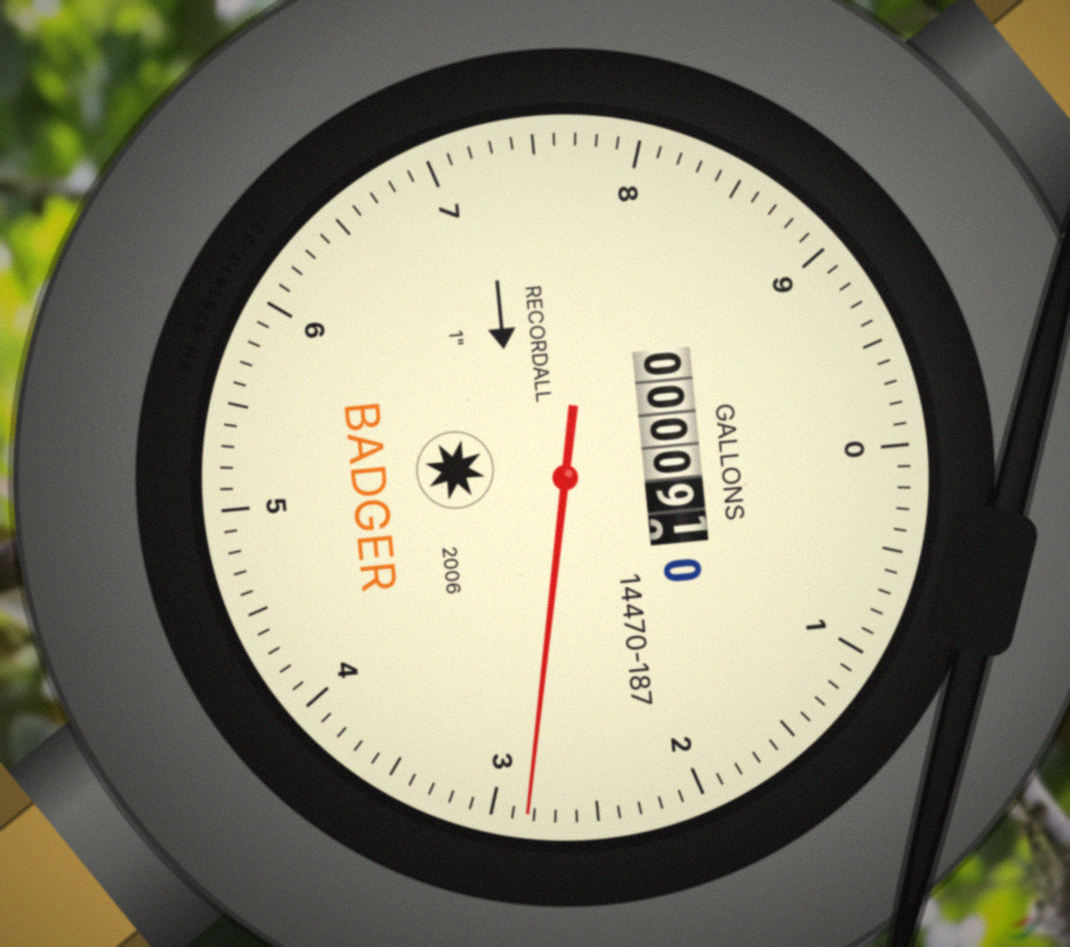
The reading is gal 912.8
